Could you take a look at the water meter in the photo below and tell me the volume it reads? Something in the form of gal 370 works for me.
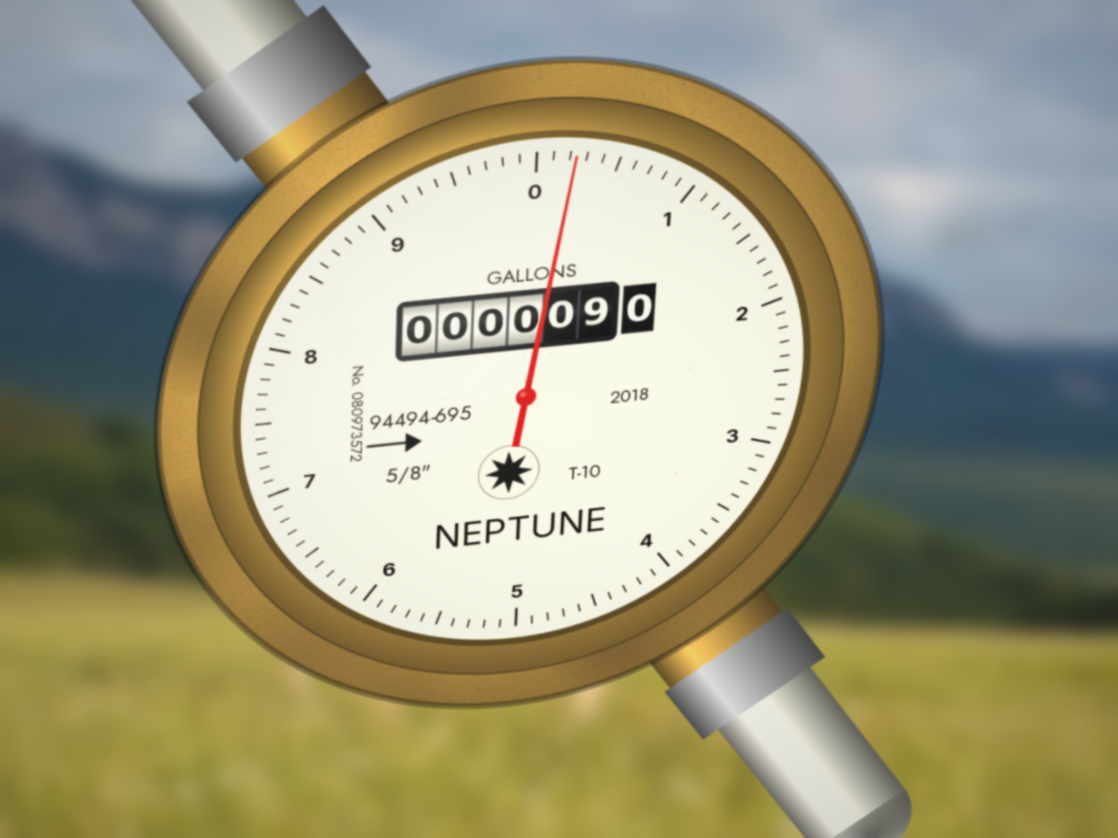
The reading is gal 90.2
